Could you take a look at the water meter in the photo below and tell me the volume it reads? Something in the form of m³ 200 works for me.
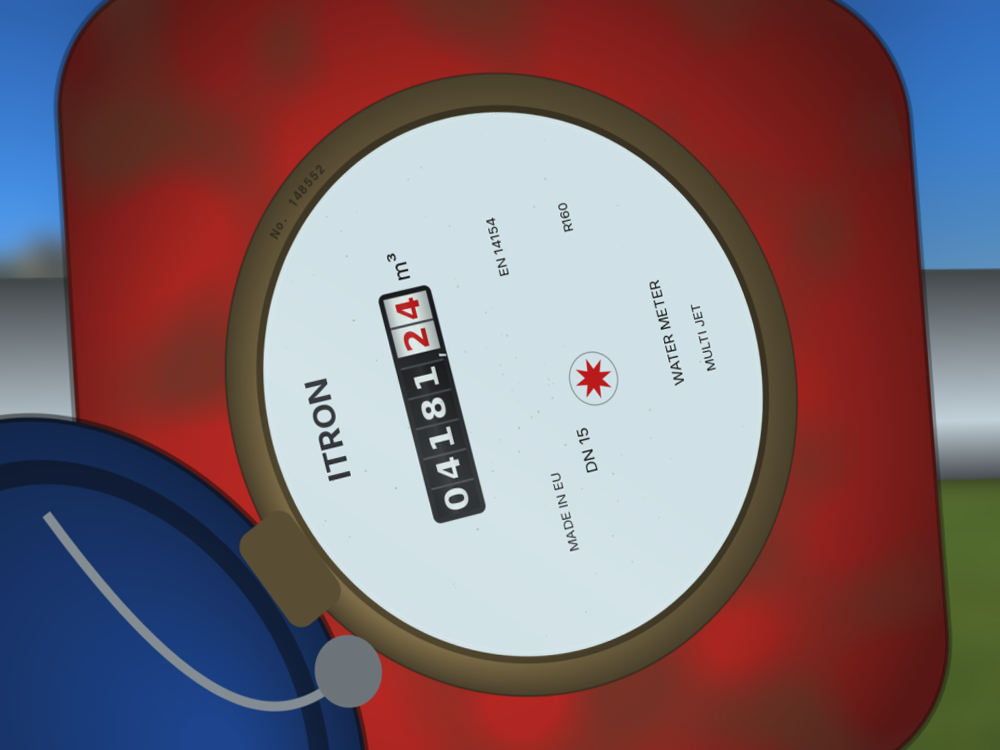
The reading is m³ 4181.24
